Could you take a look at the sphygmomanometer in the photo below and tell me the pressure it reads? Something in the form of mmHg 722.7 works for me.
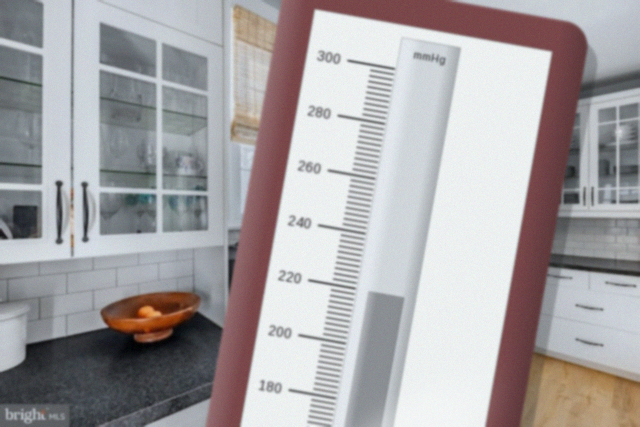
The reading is mmHg 220
